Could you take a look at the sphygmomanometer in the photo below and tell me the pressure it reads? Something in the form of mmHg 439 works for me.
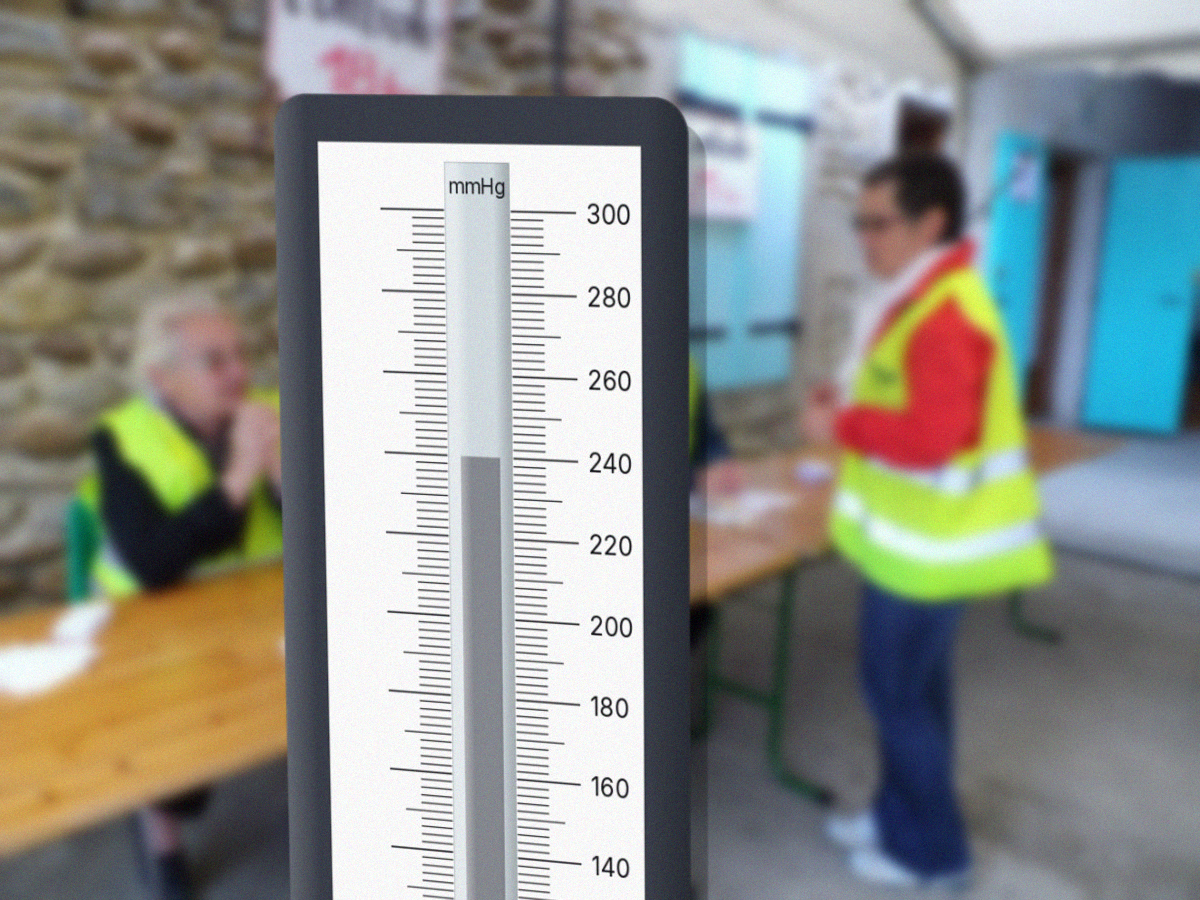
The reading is mmHg 240
